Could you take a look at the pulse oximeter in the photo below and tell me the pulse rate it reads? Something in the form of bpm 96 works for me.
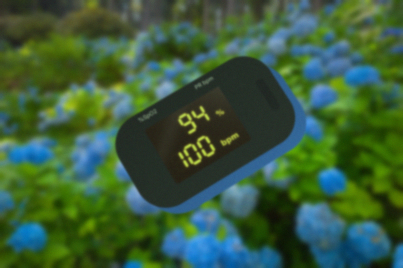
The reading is bpm 100
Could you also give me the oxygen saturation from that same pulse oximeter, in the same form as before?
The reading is % 94
